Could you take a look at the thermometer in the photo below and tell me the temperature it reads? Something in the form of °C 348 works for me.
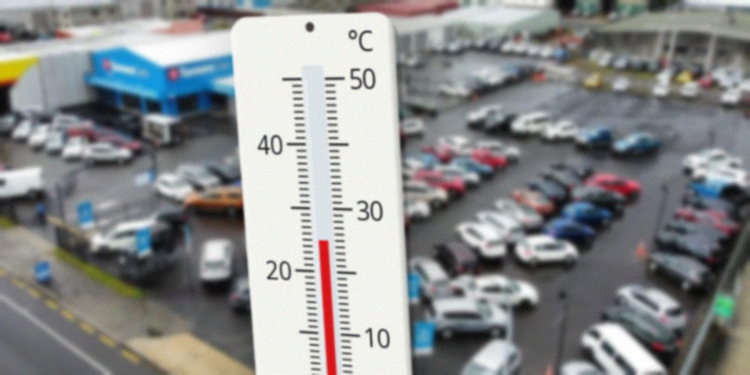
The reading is °C 25
